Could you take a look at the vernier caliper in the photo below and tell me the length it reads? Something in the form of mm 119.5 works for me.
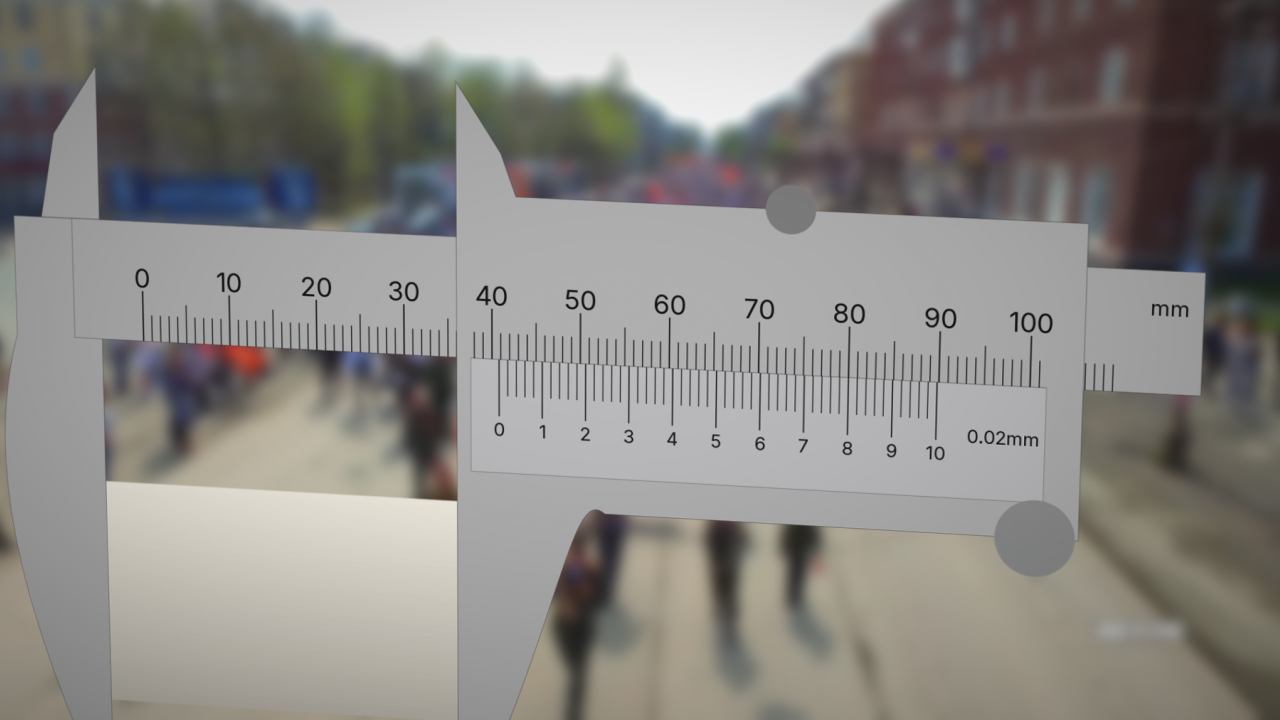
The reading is mm 40.8
